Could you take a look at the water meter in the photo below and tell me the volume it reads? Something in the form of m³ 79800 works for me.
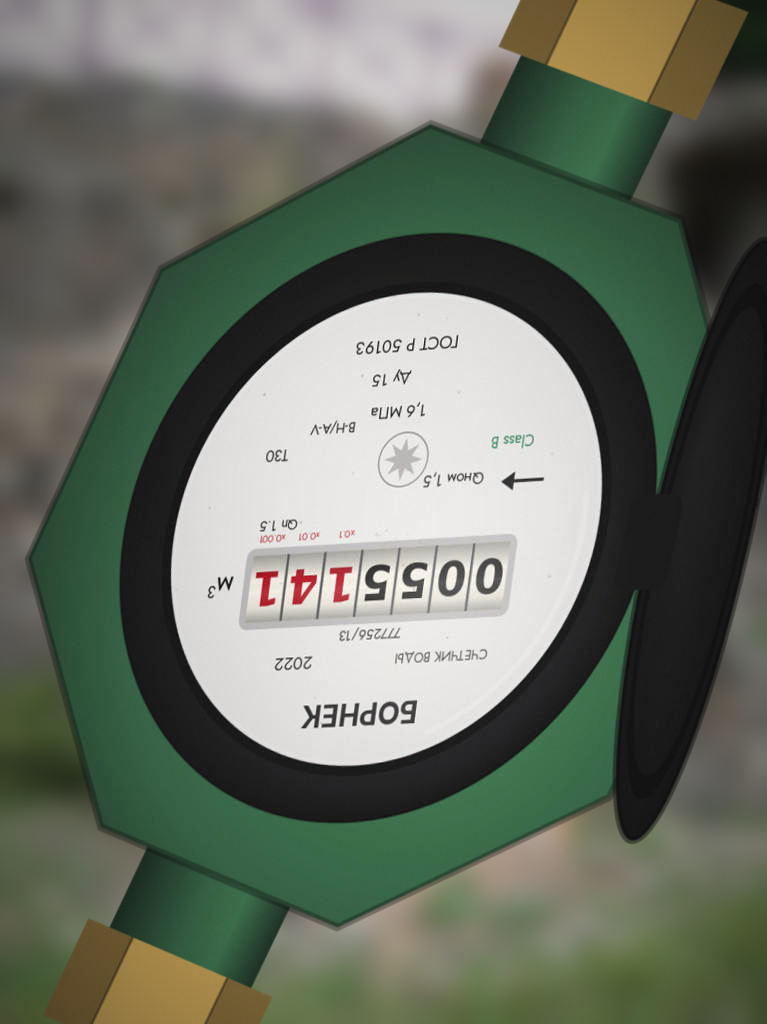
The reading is m³ 55.141
